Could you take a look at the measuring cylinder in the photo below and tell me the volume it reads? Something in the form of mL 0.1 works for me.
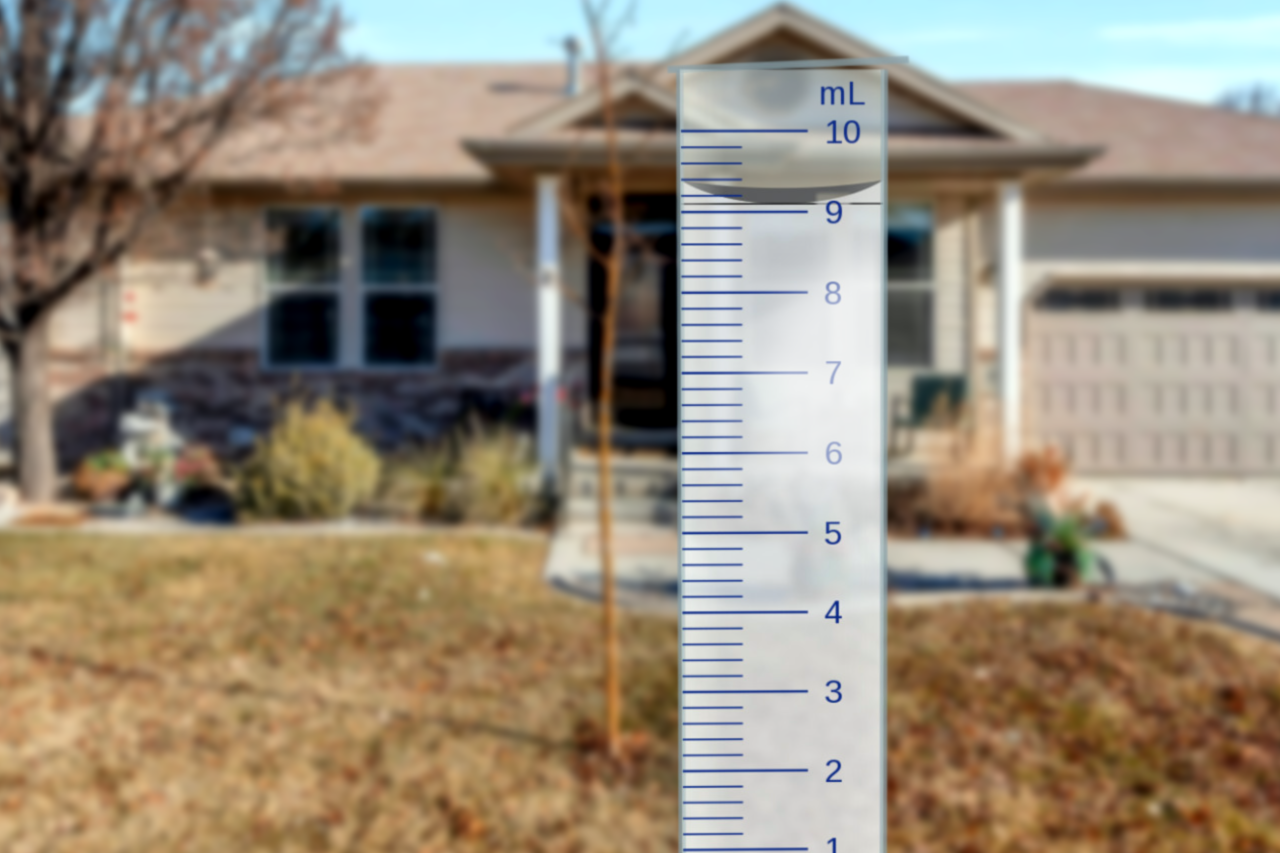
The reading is mL 9.1
